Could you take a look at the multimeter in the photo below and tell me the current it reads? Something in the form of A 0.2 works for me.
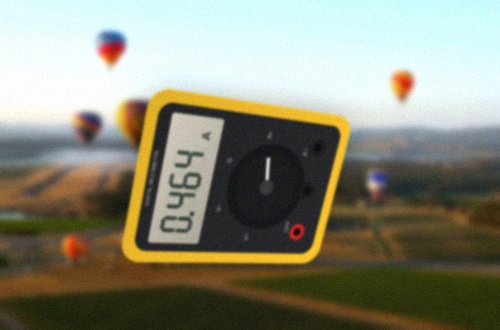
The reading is A 0.464
